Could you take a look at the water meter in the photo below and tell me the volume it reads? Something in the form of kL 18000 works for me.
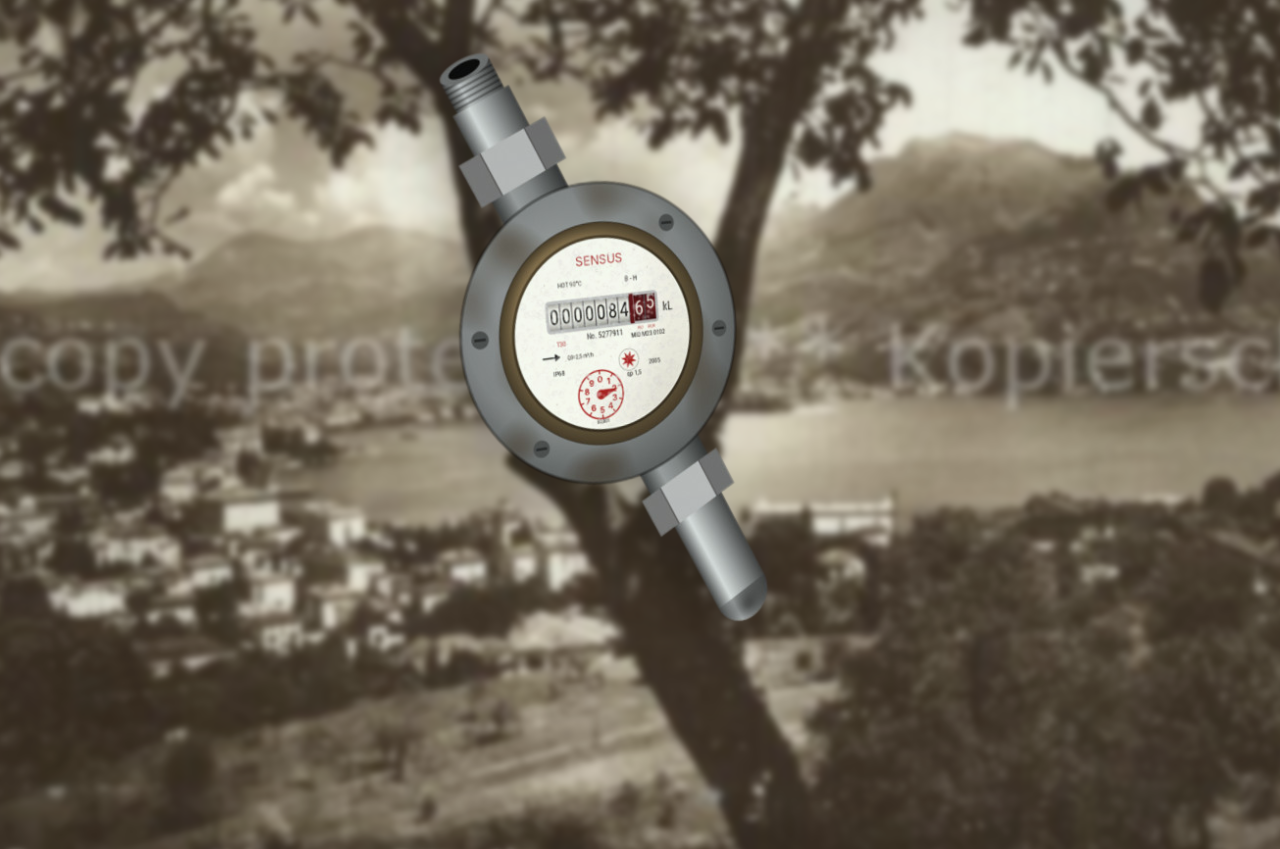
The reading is kL 84.652
